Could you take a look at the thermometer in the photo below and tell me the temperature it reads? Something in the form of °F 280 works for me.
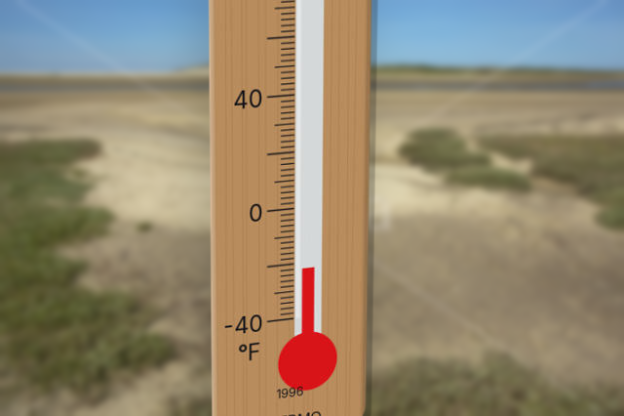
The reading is °F -22
